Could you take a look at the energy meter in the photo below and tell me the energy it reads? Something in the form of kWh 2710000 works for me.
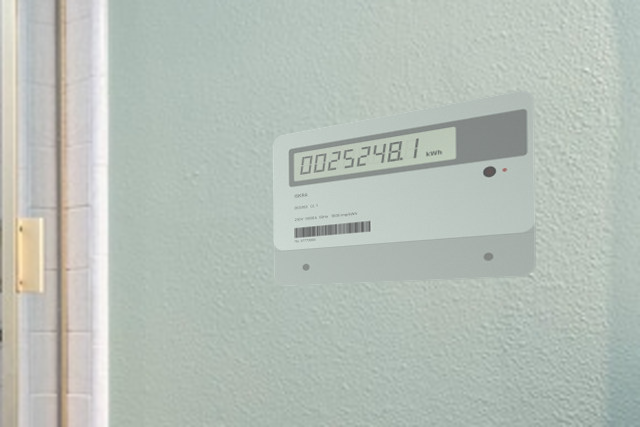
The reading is kWh 25248.1
